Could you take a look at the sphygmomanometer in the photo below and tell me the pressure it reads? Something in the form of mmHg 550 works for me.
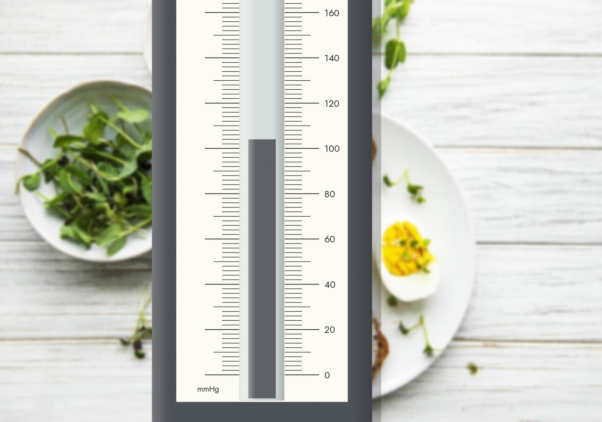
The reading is mmHg 104
